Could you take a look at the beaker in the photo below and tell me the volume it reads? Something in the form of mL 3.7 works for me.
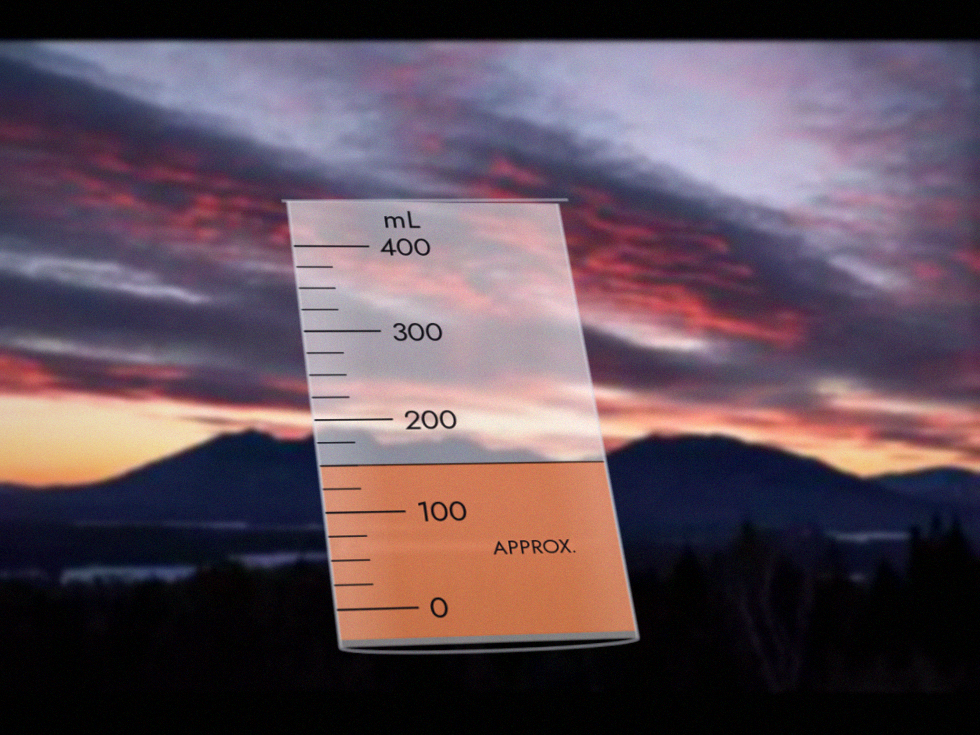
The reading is mL 150
